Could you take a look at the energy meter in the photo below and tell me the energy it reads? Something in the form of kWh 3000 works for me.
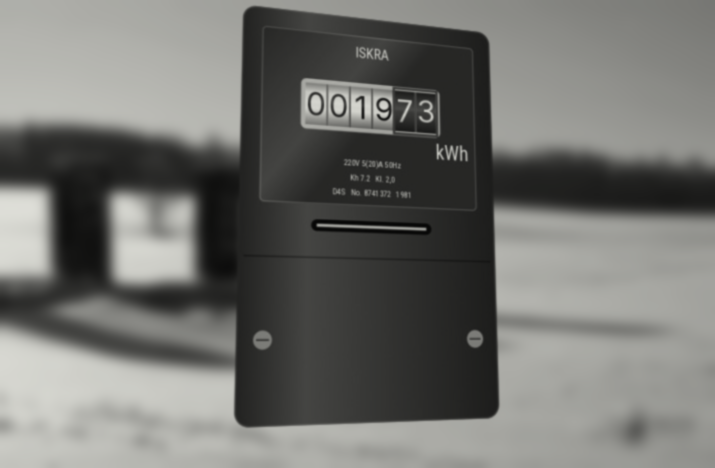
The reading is kWh 19.73
